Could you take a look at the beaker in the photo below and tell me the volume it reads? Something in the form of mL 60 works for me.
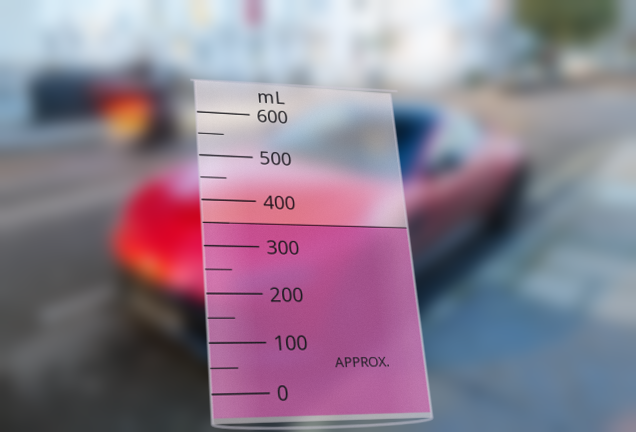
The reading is mL 350
